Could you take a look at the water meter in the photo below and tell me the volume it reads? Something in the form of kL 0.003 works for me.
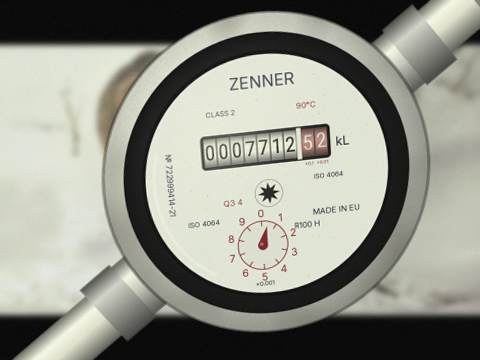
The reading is kL 7712.520
